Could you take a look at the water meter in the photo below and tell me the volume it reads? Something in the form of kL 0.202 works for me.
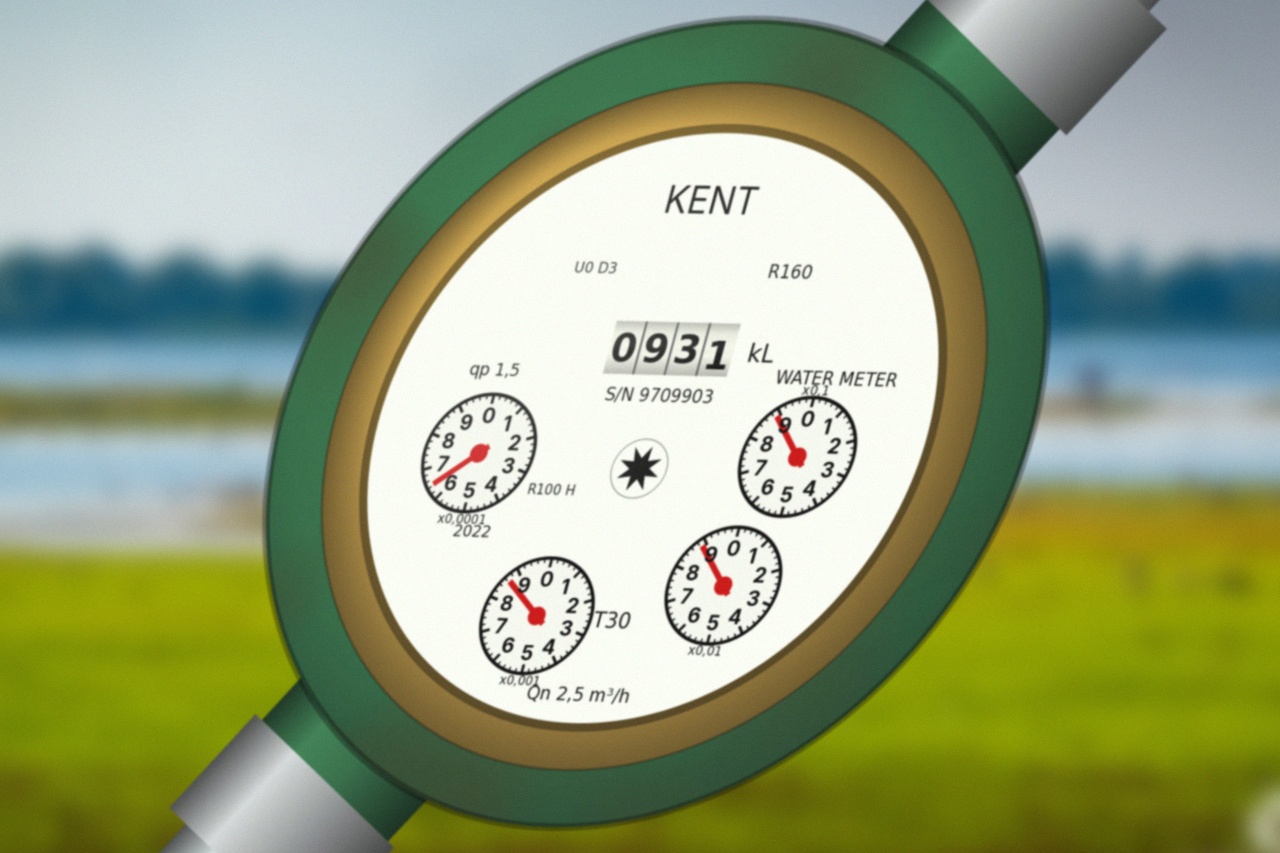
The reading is kL 930.8886
